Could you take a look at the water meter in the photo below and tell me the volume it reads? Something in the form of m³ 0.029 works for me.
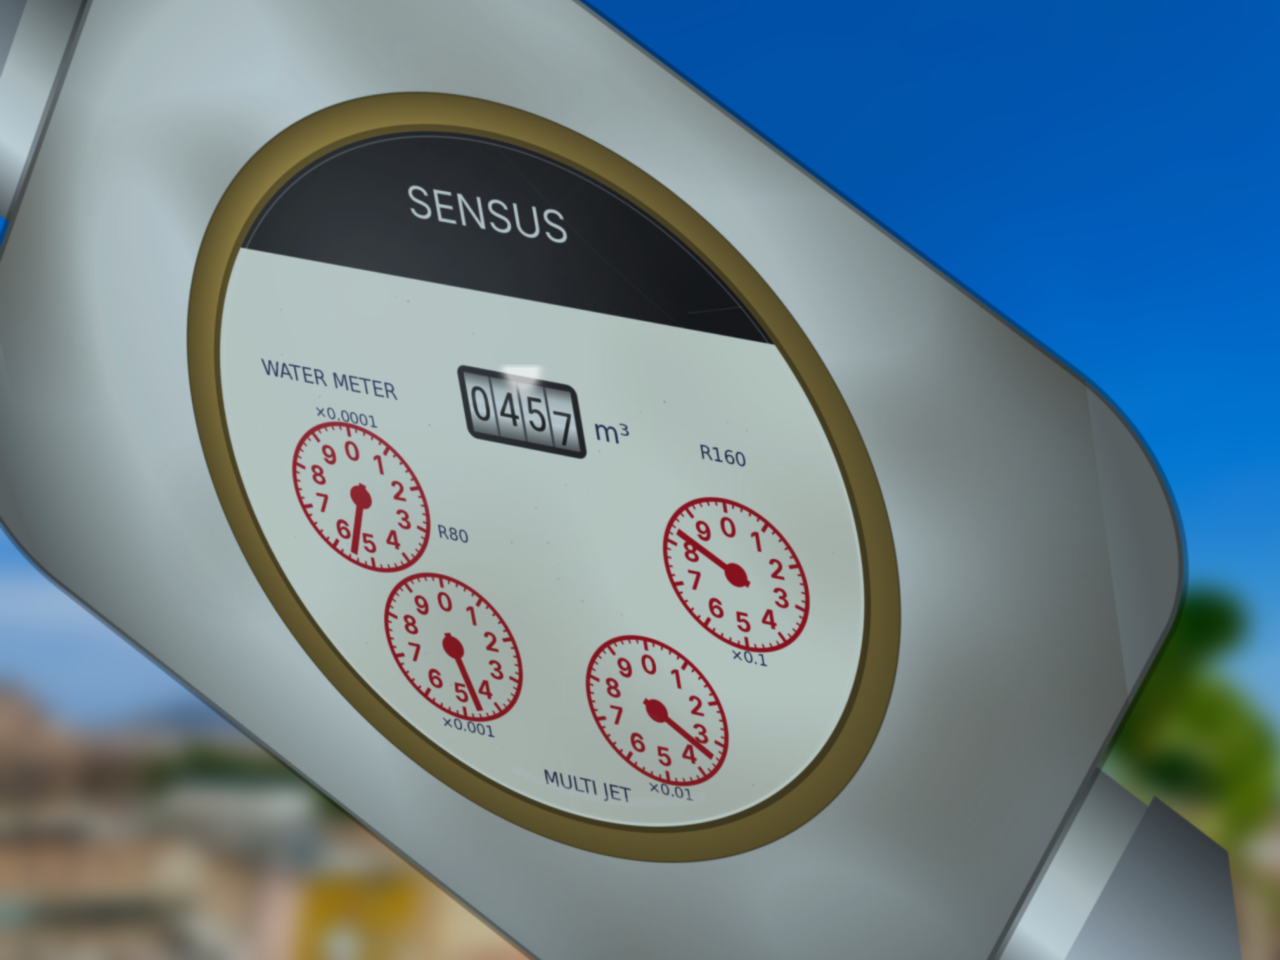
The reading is m³ 456.8345
